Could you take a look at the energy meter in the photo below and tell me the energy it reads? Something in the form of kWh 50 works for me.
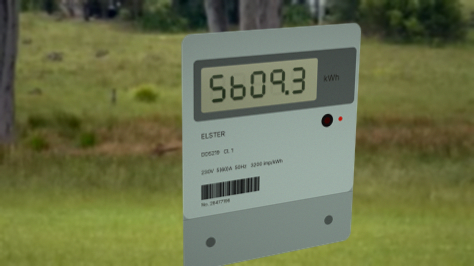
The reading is kWh 5609.3
